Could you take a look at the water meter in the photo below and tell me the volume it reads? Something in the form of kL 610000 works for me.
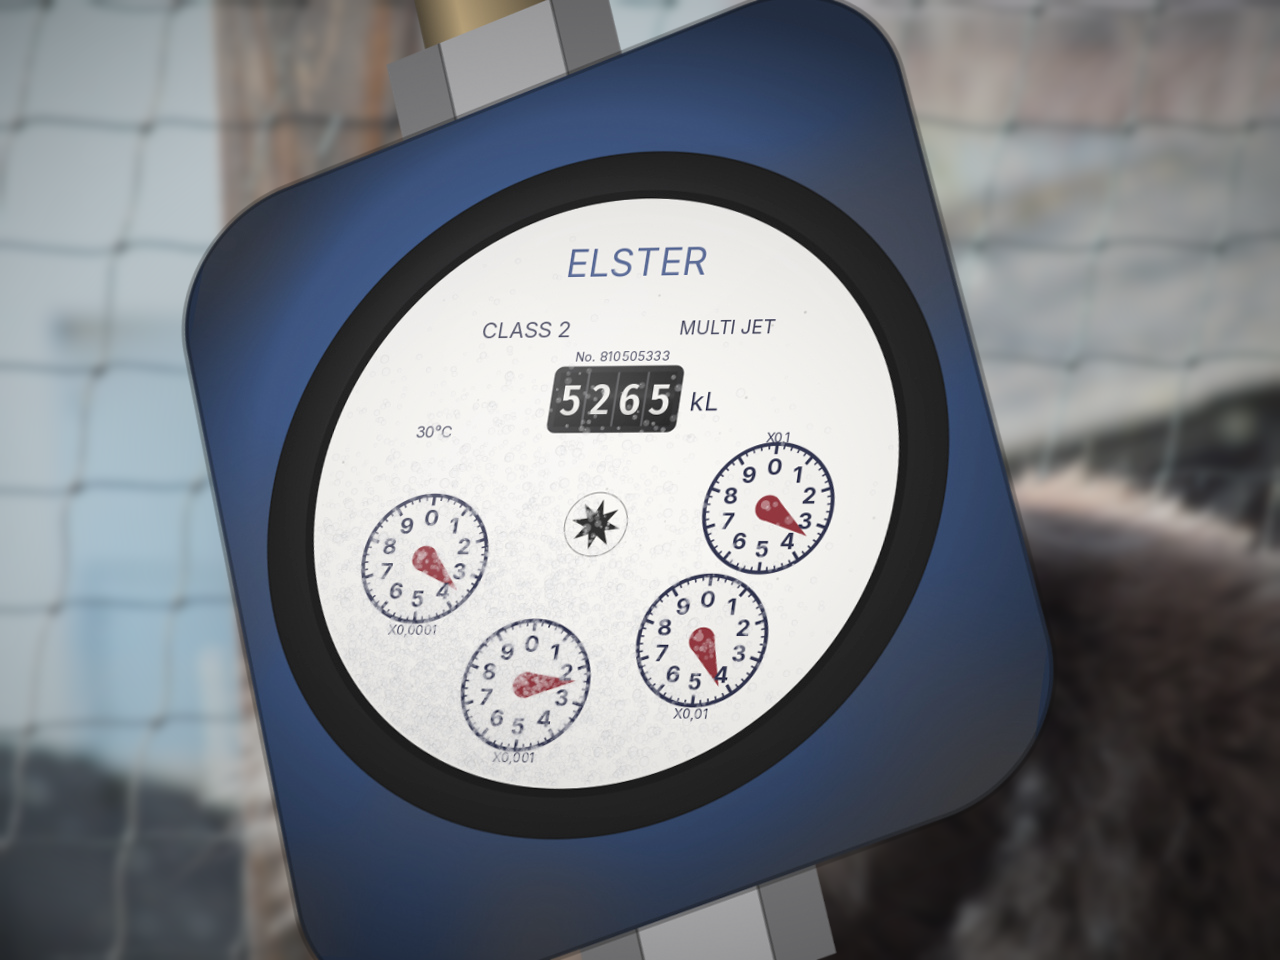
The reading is kL 5265.3423
